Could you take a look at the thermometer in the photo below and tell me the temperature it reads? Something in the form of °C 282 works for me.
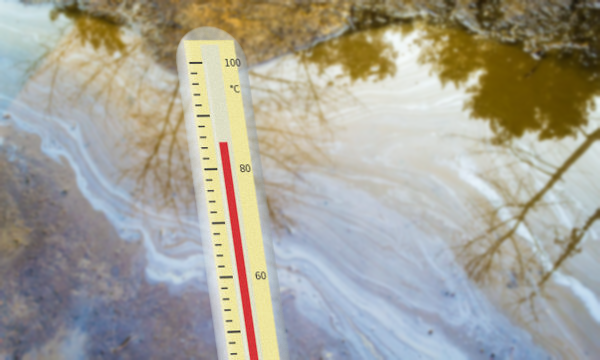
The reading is °C 85
